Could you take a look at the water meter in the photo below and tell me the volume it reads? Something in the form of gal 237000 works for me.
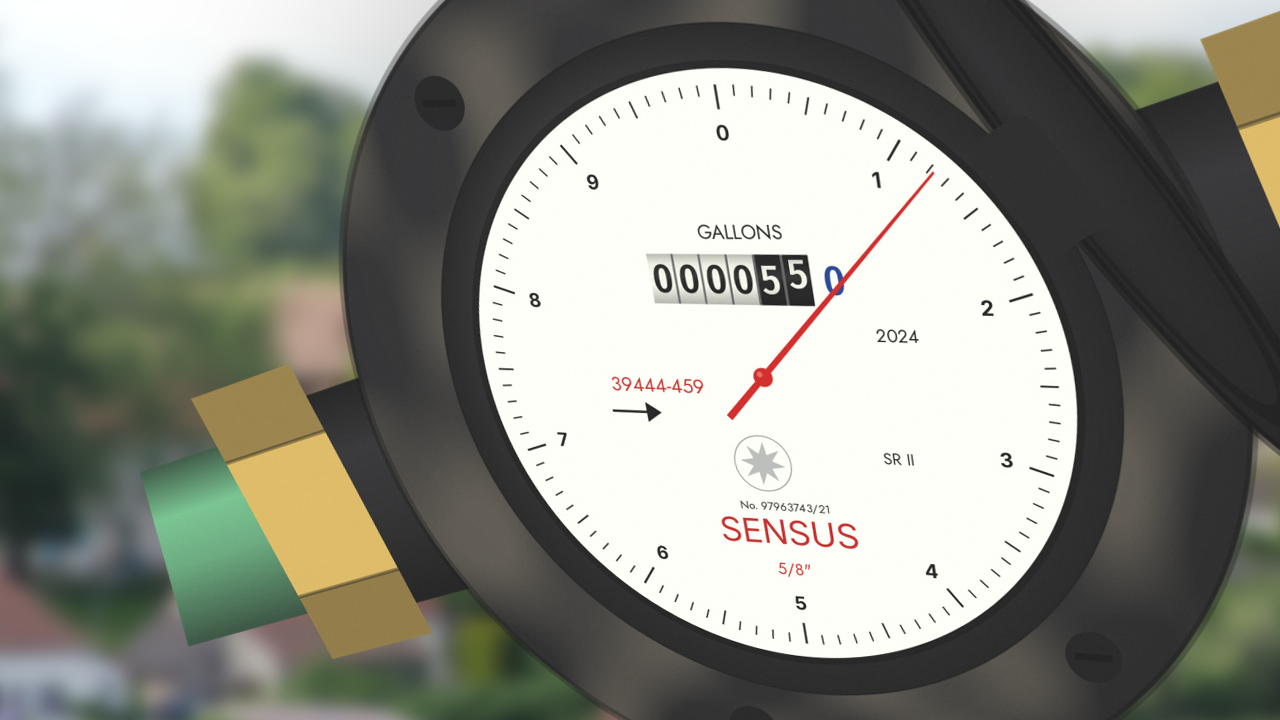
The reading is gal 551.2
